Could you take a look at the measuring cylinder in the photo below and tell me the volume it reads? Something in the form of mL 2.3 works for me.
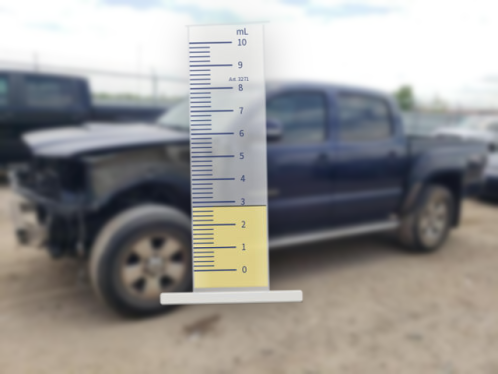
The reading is mL 2.8
